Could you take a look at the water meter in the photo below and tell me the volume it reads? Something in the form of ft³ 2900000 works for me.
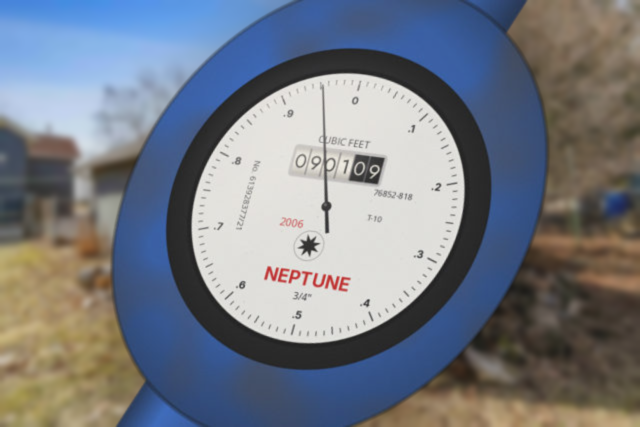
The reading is ft³ 90108.95
